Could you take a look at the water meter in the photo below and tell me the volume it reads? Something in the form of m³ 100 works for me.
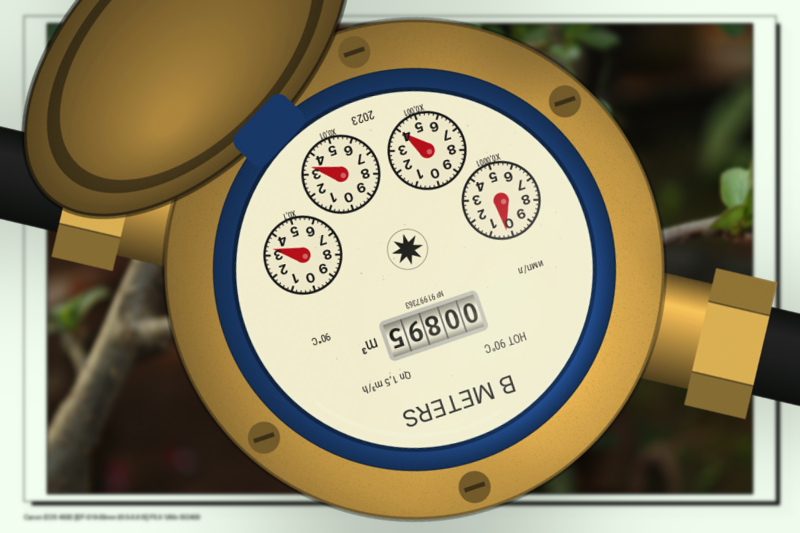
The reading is m³ 895.3340
